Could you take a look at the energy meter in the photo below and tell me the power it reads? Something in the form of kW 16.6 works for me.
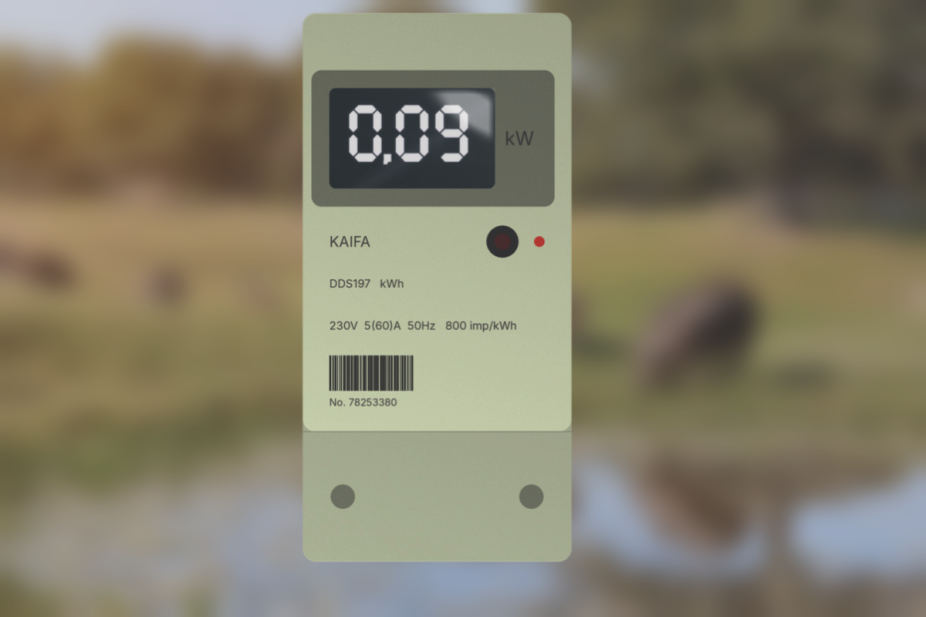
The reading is kW 0.09
